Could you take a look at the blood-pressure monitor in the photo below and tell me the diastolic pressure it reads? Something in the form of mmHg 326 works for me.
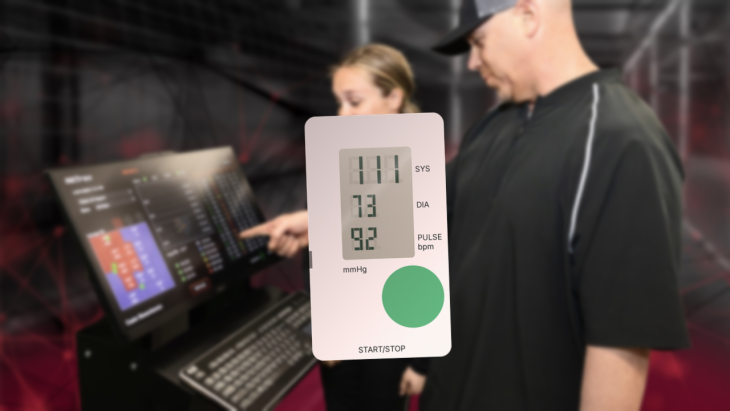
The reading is mmHg 73
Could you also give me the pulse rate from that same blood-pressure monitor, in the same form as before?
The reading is bpm 92
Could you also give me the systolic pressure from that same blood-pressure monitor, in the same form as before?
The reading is mmHg 111
